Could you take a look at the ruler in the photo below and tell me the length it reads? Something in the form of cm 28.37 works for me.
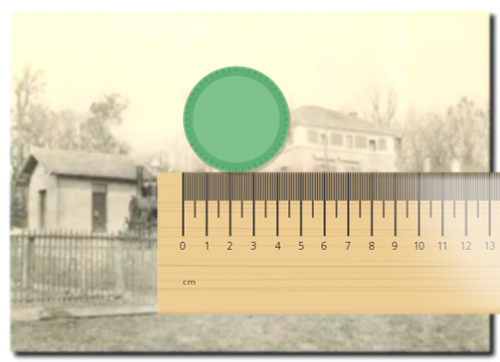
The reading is cm 4.5
